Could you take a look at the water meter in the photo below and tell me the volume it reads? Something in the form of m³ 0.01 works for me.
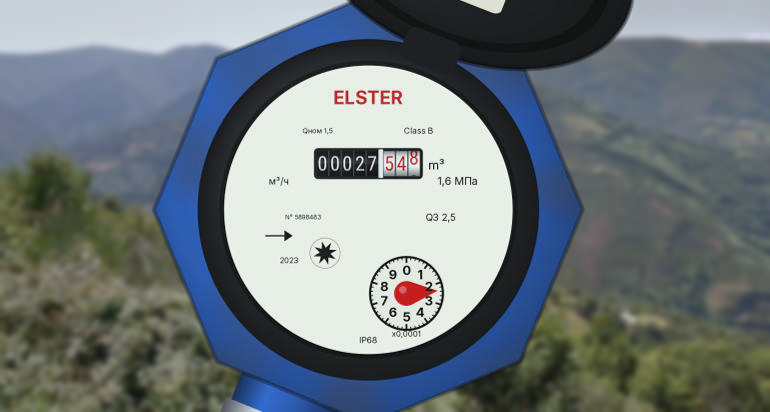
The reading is m³ 27.5482
